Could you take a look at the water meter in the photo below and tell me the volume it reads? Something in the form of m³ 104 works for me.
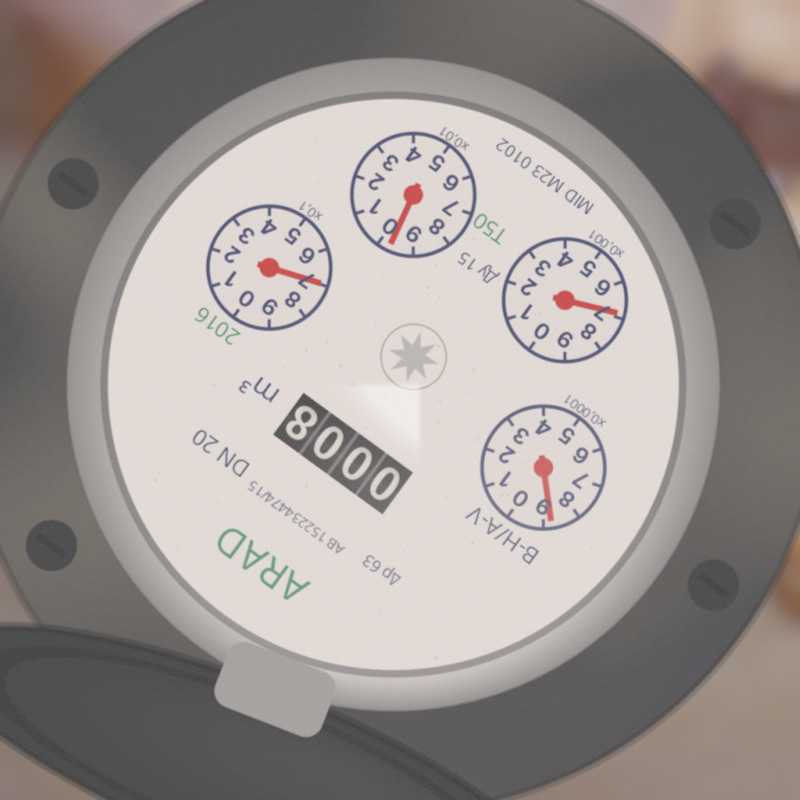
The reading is m³ 8.6968
